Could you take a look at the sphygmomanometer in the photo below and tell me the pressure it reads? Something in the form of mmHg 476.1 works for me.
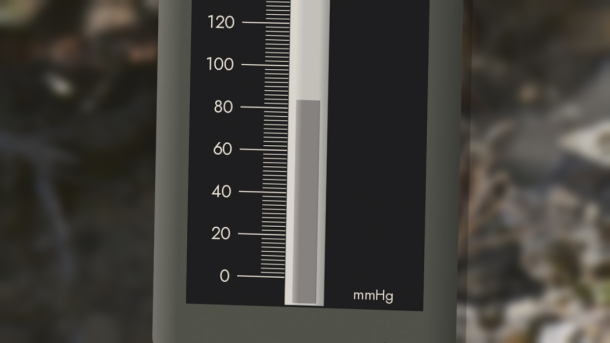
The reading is mmHg 84
